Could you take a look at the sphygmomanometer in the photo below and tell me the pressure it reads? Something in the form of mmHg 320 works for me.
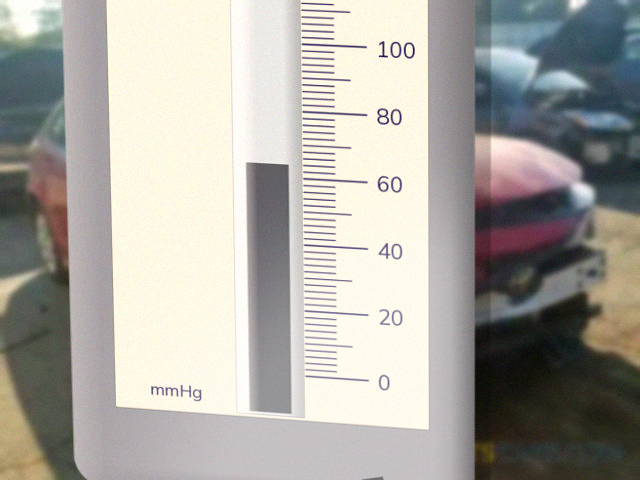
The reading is mmHg 64
